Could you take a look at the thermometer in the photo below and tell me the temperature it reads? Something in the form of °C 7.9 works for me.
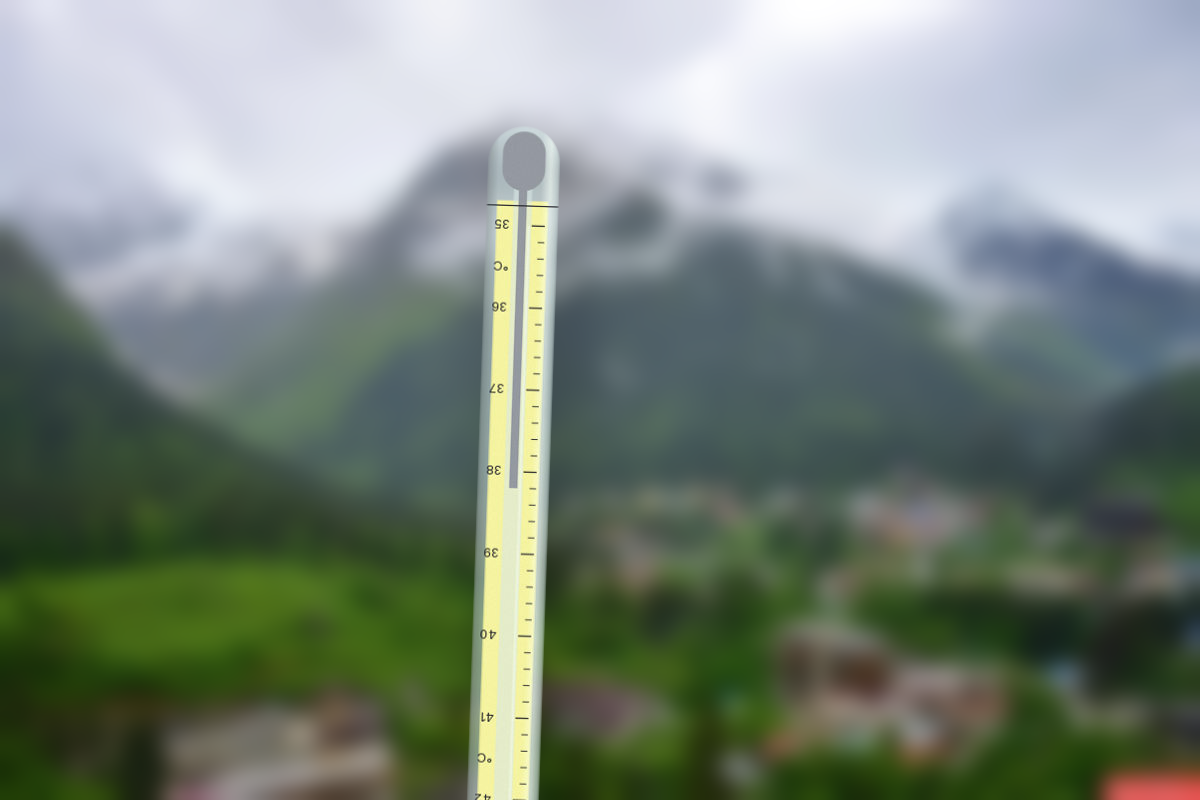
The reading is °C 38.2
